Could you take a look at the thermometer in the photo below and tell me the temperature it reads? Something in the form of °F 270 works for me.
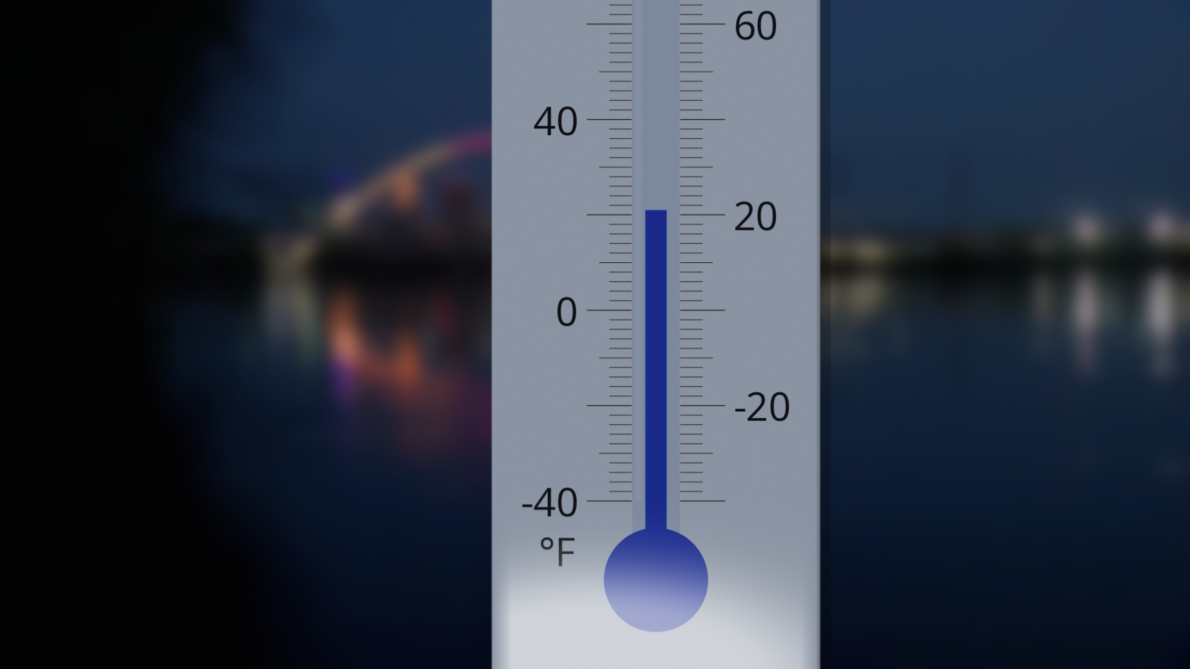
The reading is °F 21
